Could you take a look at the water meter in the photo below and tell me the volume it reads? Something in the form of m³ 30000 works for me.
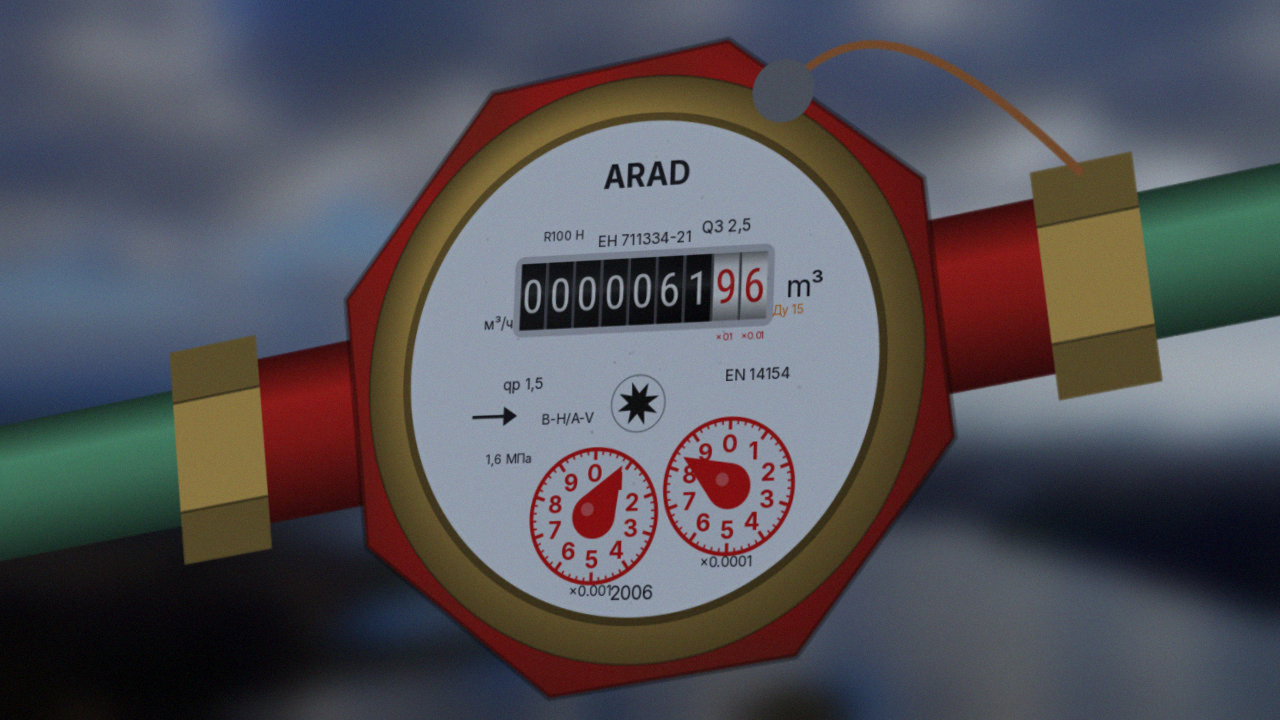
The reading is m³ 61.9608
